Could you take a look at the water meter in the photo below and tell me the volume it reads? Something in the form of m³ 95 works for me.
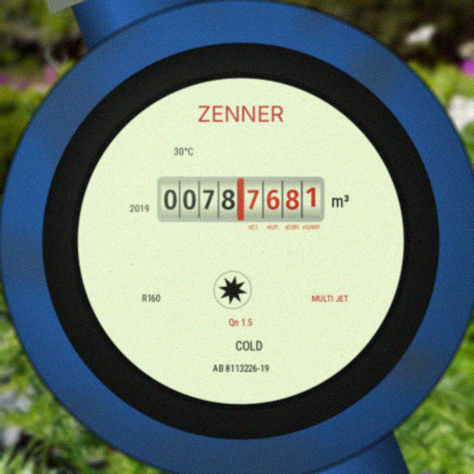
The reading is m³ 78.7681
